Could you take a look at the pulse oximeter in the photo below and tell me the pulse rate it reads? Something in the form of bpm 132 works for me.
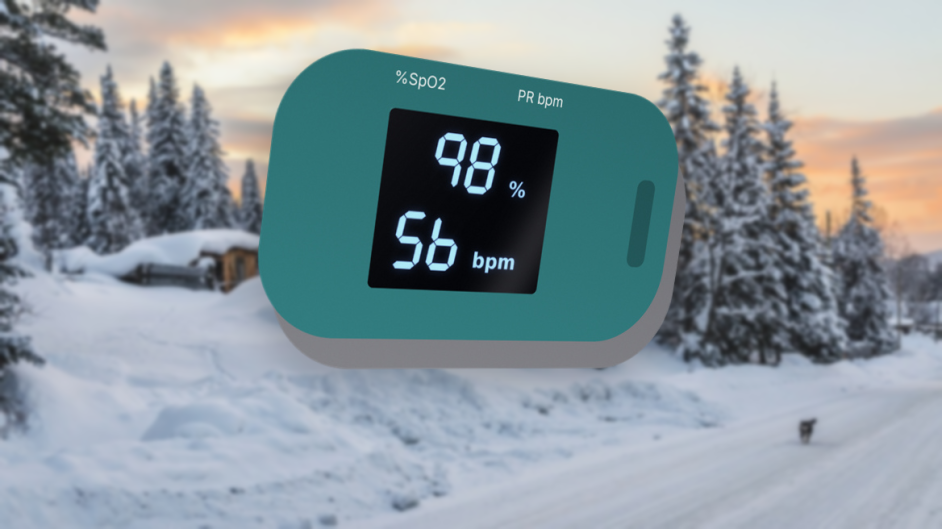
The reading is bpm 56
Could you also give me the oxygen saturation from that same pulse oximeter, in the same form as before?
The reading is % 98
